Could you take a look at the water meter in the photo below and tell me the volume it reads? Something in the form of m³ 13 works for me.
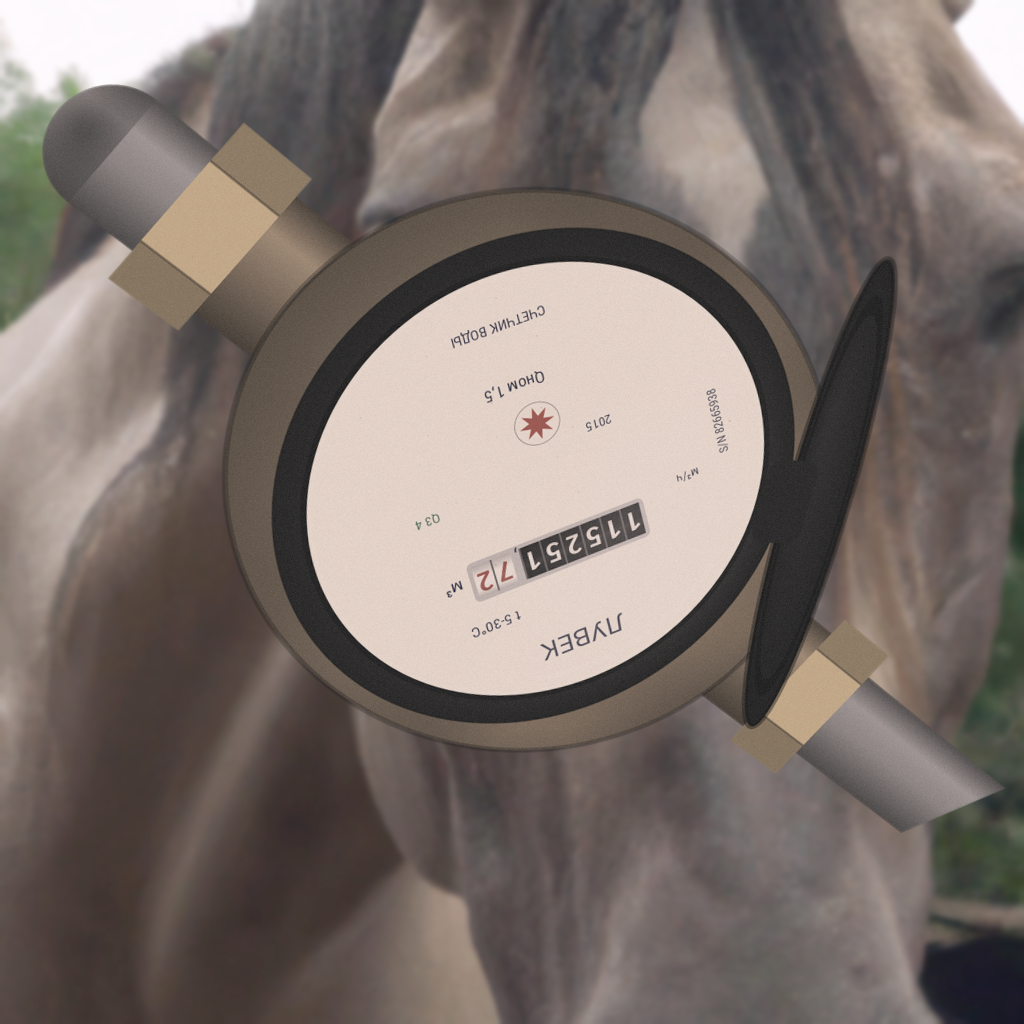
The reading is m³ 115251.72
